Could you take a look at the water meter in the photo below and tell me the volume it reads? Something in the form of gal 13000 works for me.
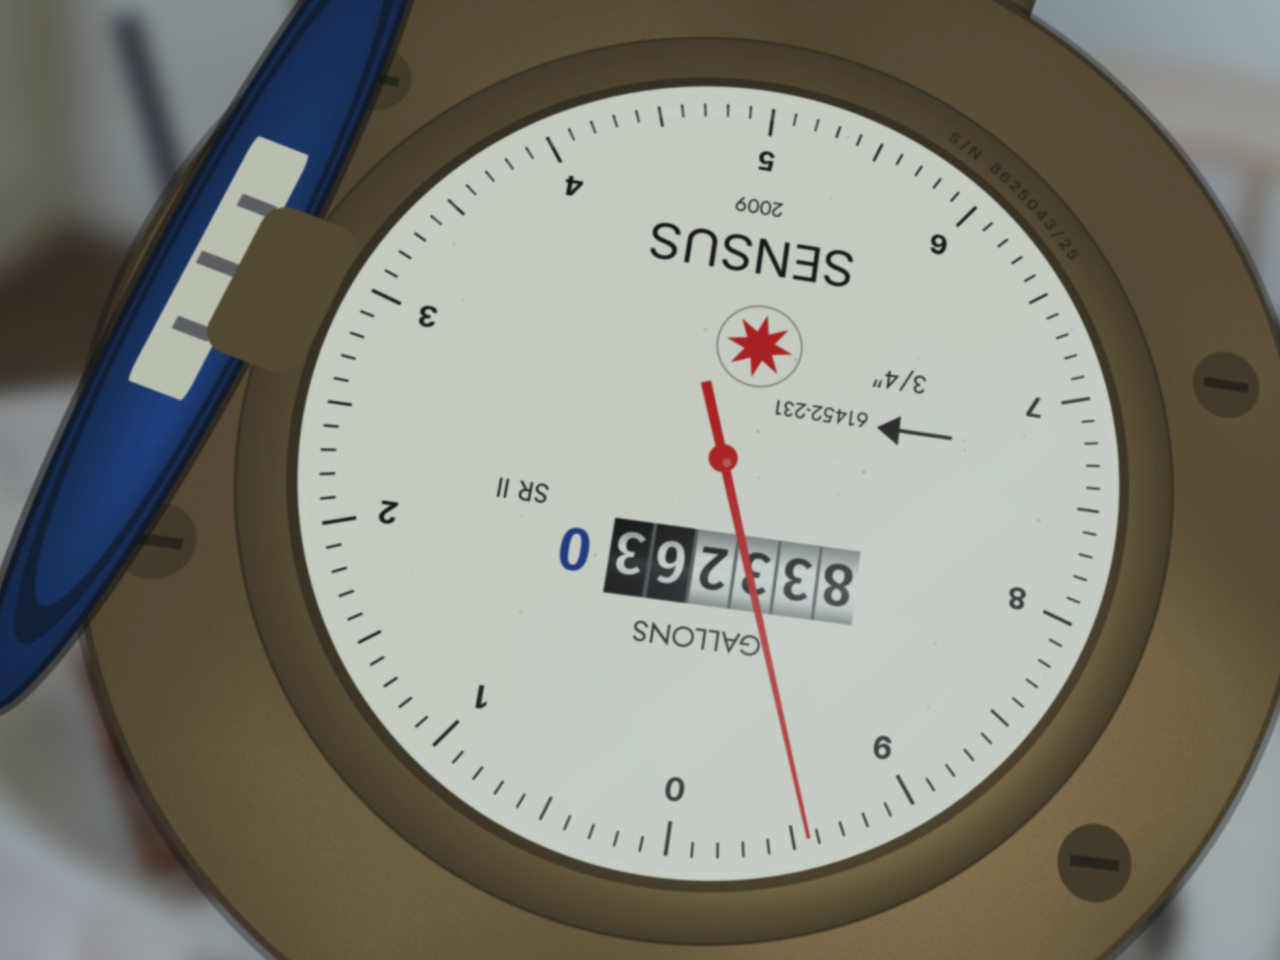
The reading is gal 8332629.4
